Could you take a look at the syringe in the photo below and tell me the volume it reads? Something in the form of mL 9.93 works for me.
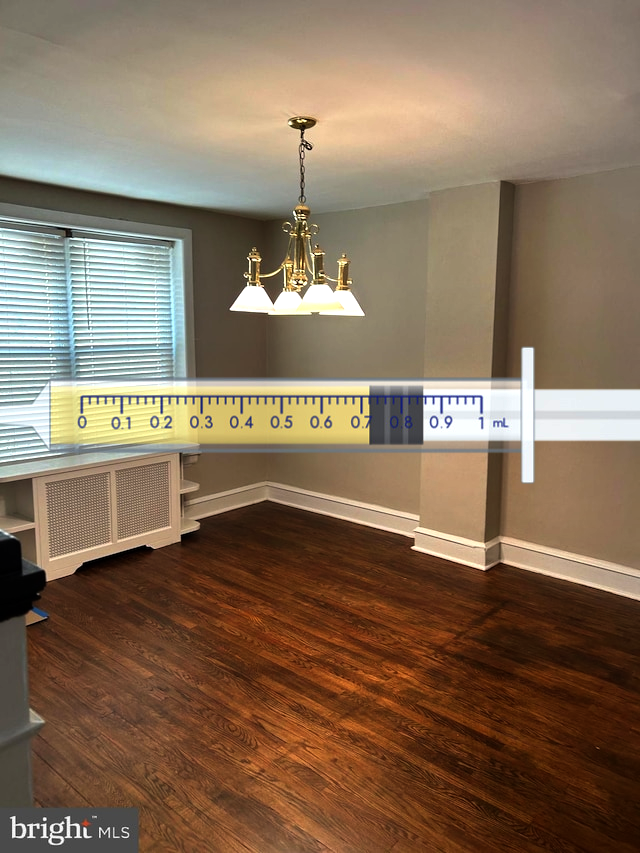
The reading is mL 0.72
